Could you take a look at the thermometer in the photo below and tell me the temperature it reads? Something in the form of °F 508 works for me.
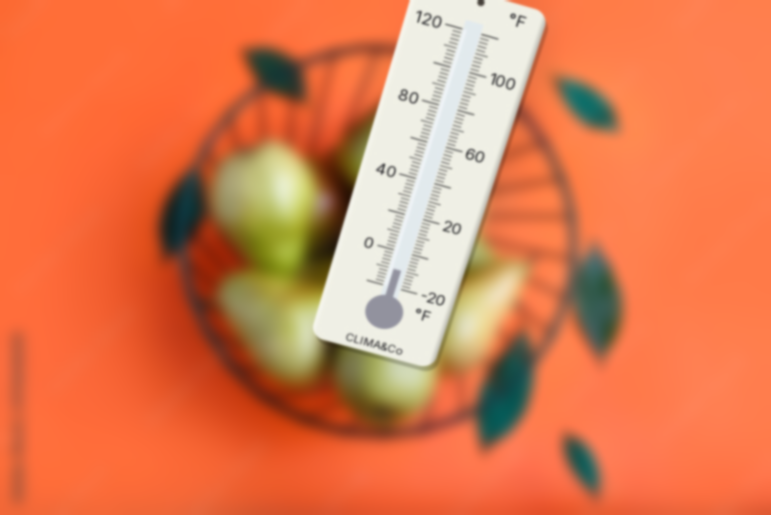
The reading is °F -10
